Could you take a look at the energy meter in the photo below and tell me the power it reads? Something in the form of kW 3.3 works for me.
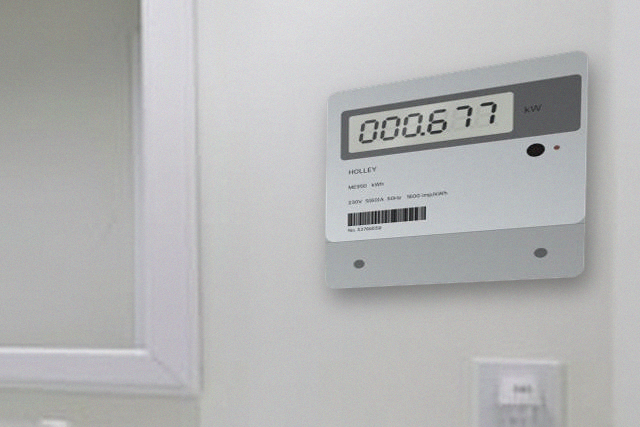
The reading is kW 0.677
